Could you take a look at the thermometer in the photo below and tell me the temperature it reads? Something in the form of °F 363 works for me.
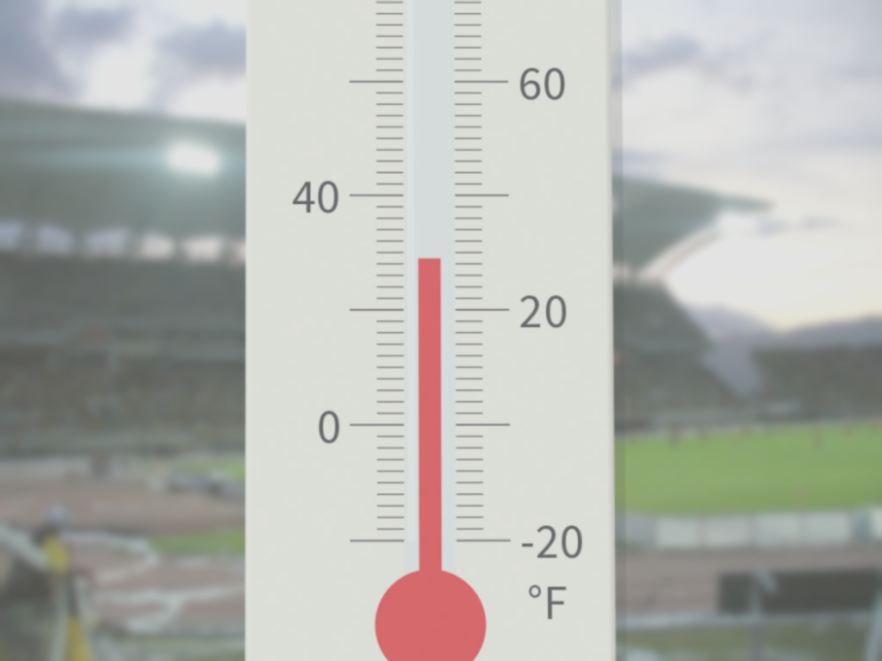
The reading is °F 29
